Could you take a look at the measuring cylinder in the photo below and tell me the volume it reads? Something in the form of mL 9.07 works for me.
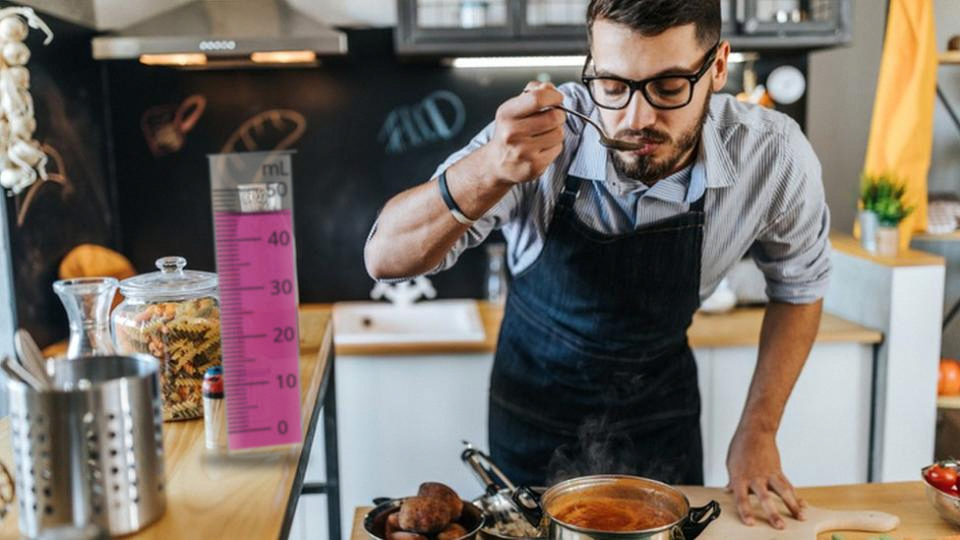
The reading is mL 45
